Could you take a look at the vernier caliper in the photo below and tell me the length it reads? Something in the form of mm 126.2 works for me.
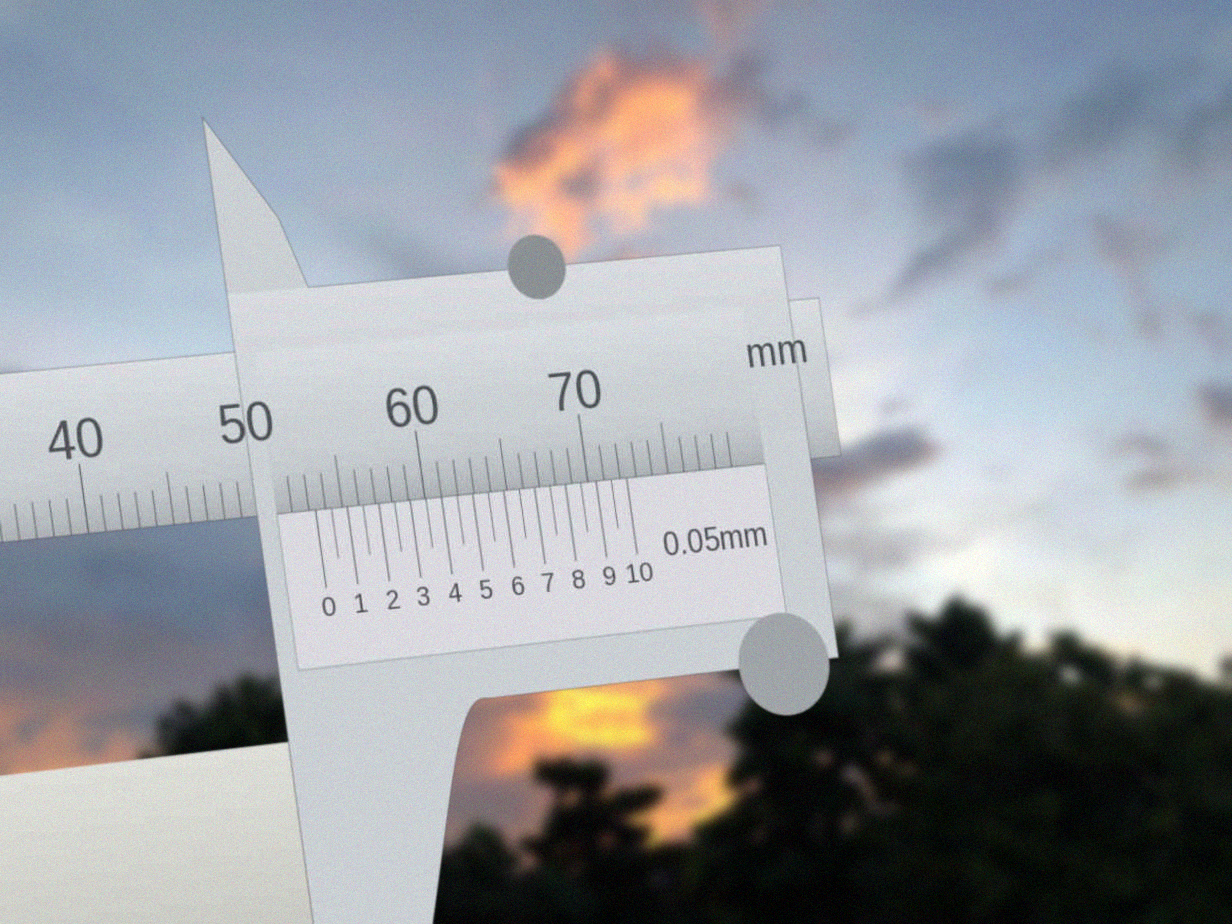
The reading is mm 53.4
